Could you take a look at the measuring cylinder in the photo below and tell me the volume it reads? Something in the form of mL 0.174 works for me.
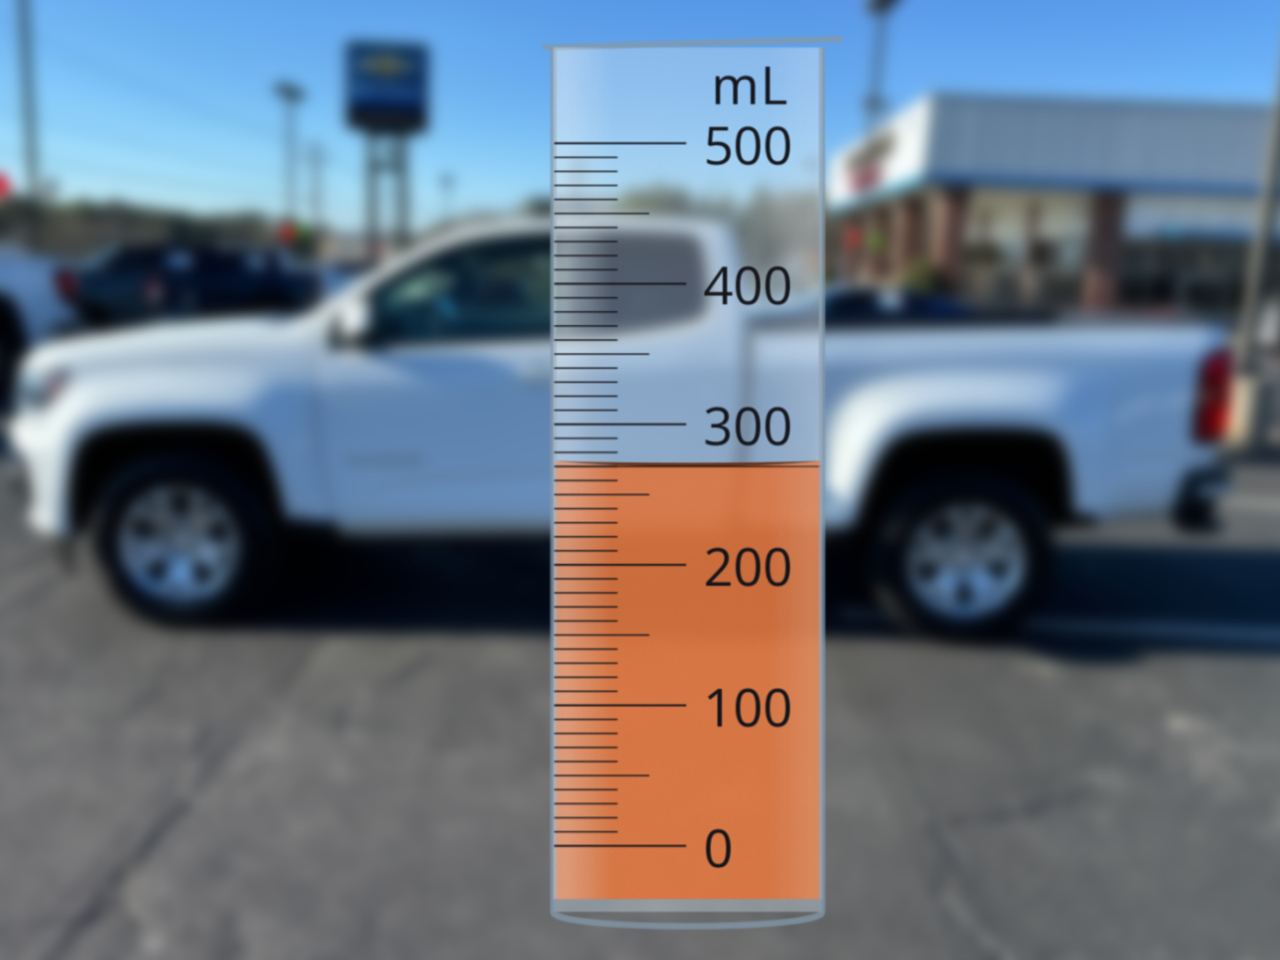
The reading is mL 270
